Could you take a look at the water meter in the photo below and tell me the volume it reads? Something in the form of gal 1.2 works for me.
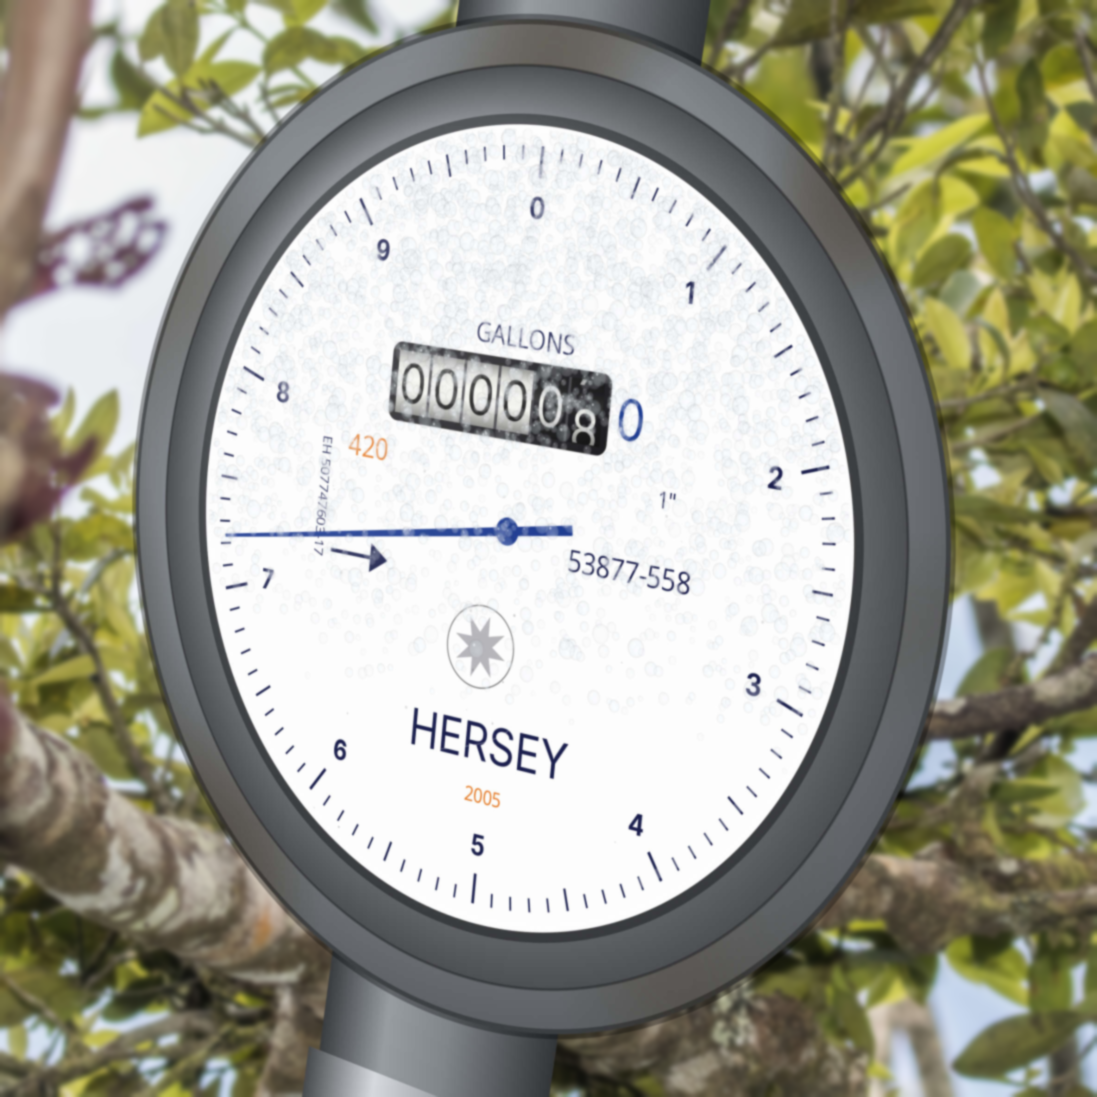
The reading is gal 77.2
